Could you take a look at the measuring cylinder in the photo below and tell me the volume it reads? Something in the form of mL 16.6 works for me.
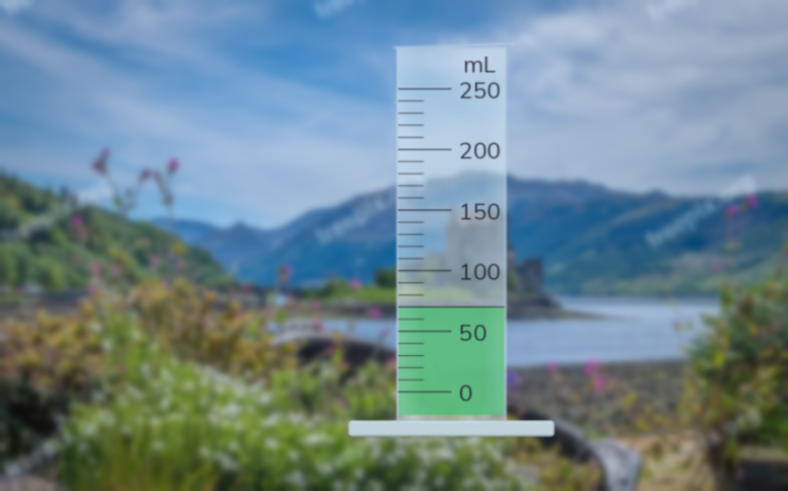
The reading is mL 70
